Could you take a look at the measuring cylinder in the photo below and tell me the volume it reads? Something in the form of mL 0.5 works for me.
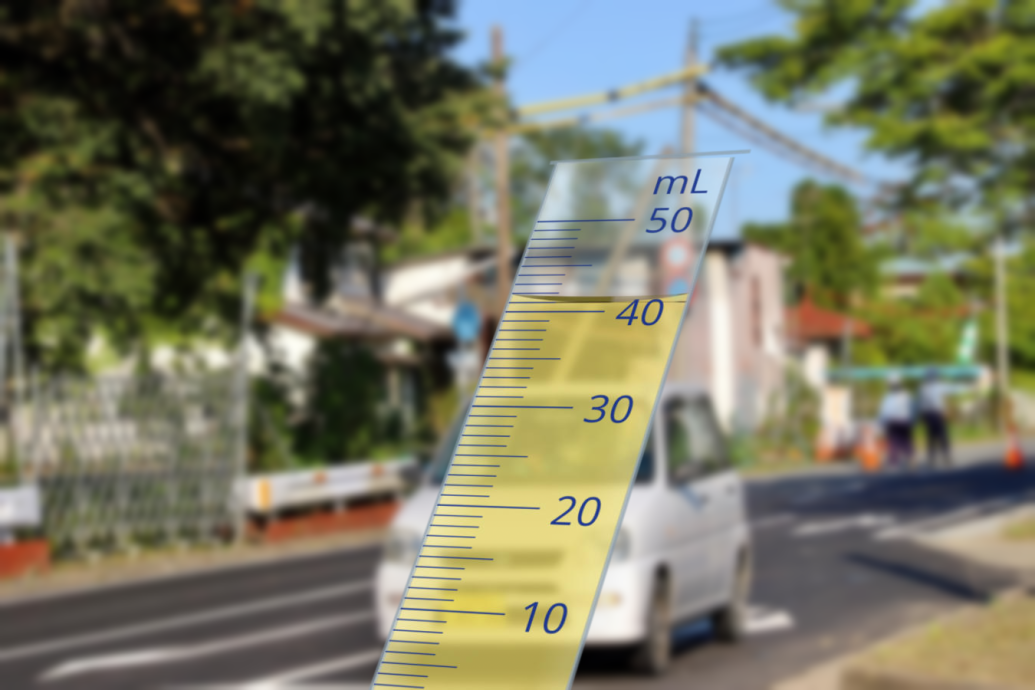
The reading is mL 41
